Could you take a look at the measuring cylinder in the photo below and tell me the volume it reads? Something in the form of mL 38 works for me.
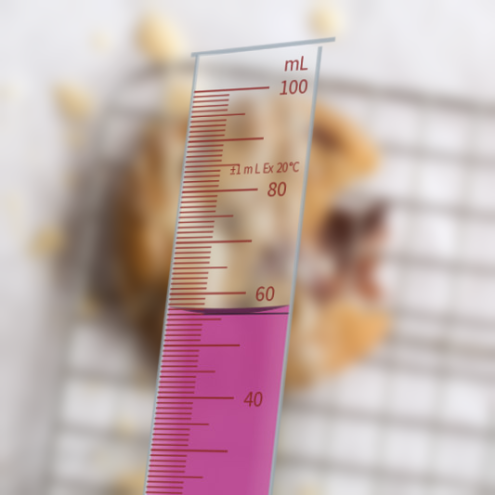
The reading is mL 56
